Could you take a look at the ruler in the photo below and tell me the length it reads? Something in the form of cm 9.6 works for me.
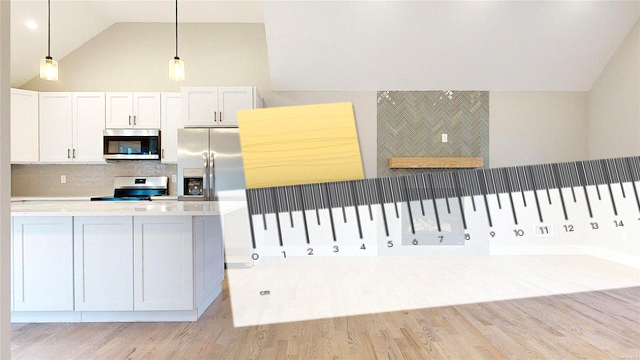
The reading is cm 4.5
